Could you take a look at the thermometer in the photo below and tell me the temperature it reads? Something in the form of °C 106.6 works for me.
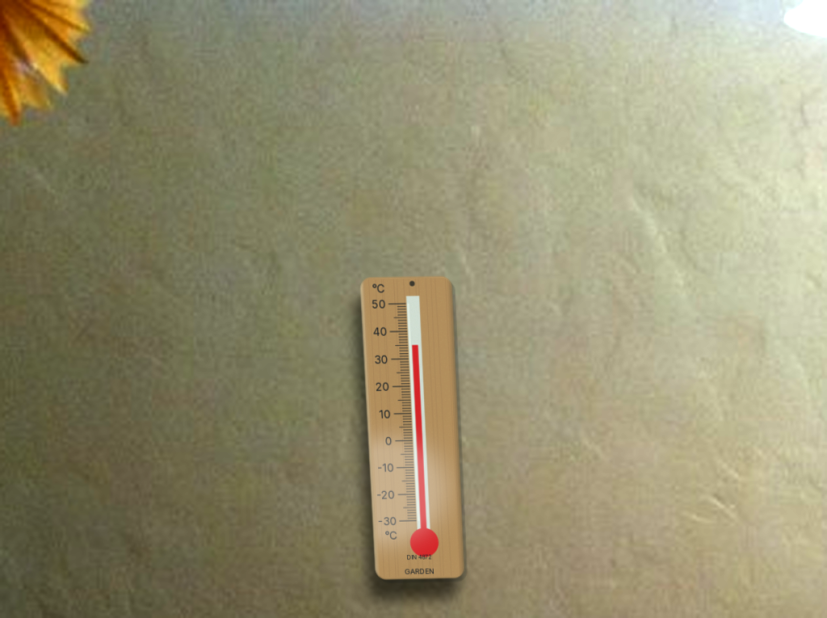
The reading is °C 35
